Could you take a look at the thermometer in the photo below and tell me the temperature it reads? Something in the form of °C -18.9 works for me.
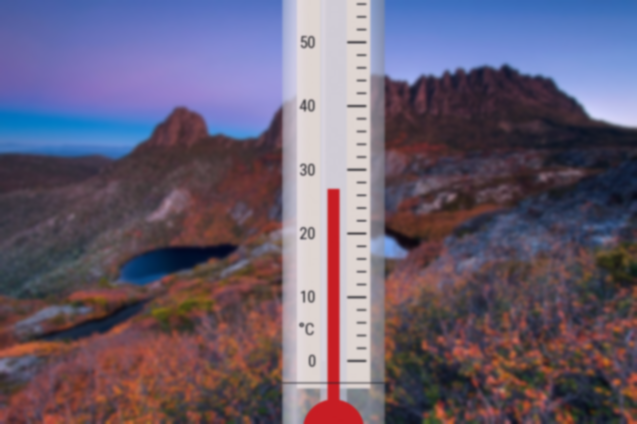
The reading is °C 27
